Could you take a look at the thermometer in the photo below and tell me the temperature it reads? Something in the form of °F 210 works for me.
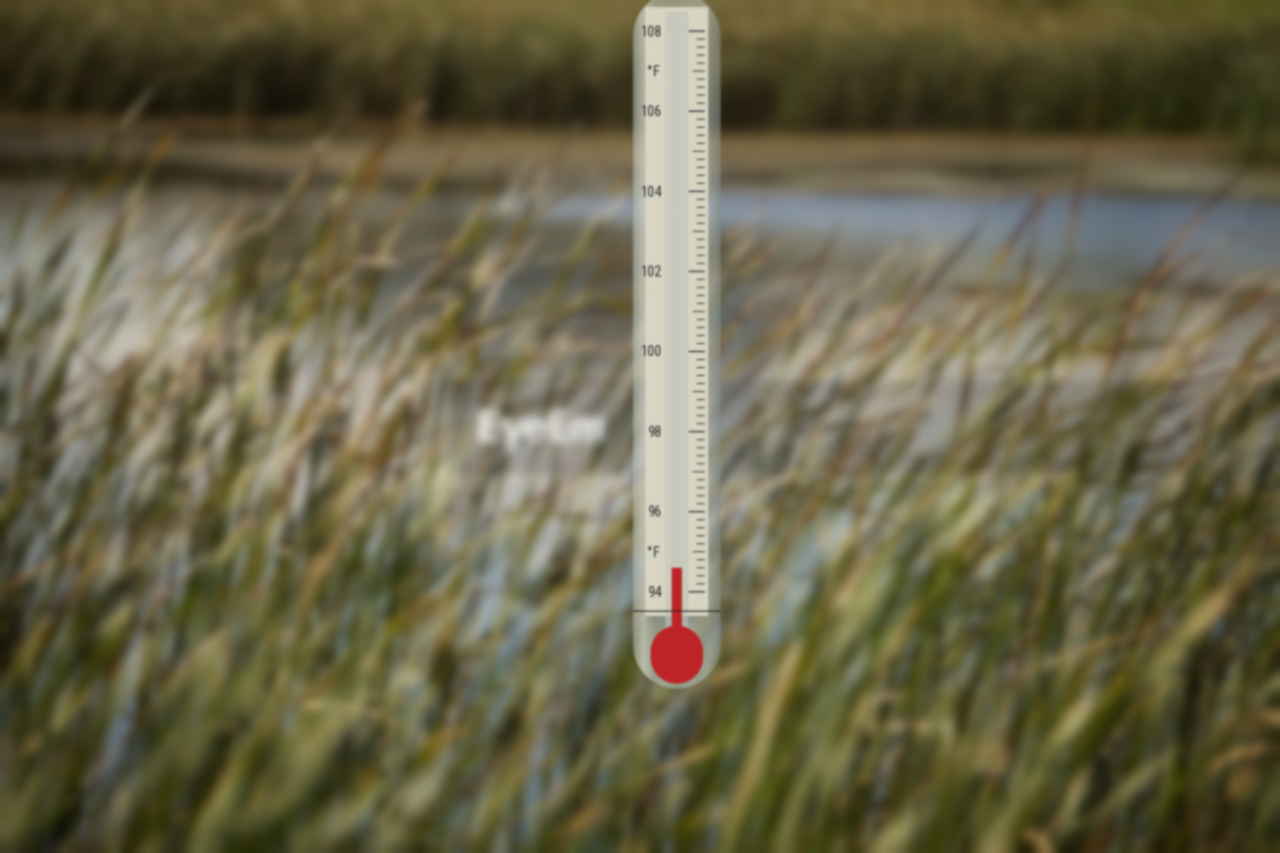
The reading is °F 94.6
